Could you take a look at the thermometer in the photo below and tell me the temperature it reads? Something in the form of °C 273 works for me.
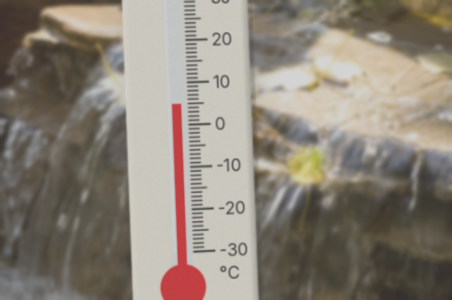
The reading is °C 5
